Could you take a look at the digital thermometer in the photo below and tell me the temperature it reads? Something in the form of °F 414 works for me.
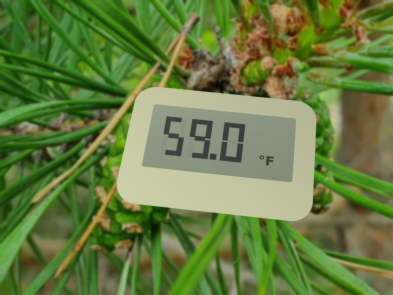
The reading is °F 59.0
